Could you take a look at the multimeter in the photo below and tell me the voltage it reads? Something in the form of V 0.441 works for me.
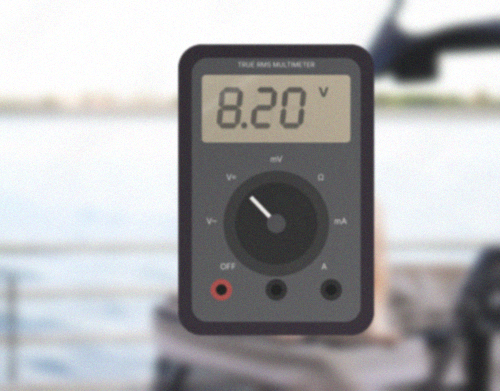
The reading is V 8.20
